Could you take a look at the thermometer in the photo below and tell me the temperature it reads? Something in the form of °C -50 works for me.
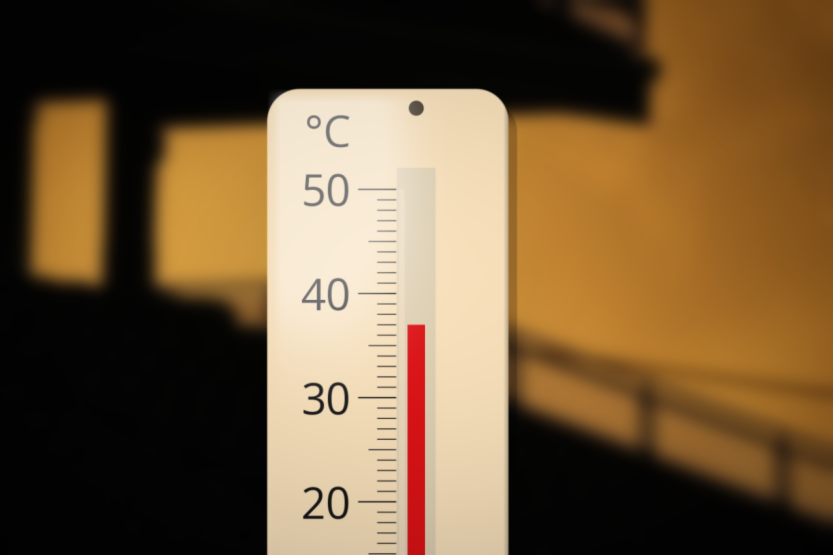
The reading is °C 37
